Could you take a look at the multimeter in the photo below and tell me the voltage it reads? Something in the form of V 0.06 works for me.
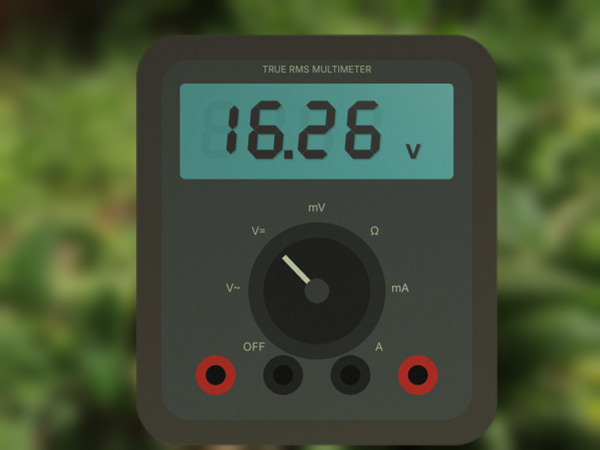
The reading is V 16.26
